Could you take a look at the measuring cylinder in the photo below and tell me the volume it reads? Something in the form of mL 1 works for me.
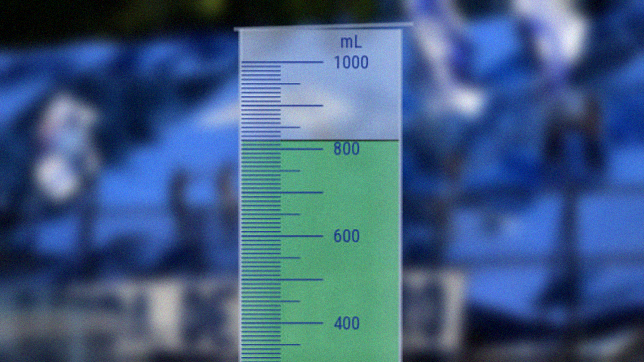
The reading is mL 820
